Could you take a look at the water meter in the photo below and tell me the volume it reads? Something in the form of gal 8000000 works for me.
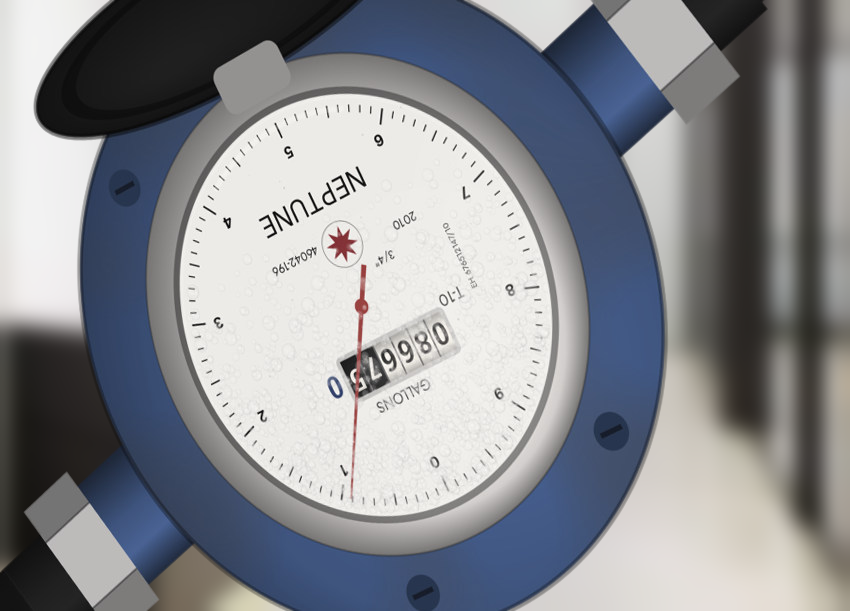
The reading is gal 866750.9
